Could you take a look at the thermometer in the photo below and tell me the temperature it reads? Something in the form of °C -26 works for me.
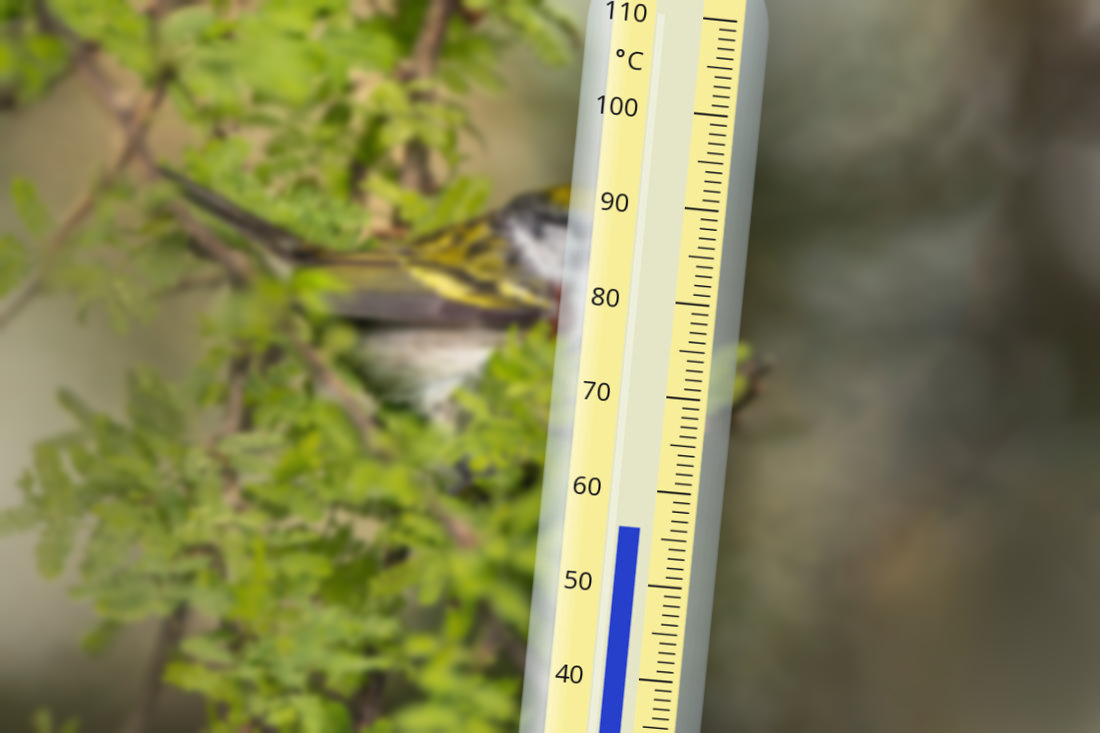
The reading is °C 56
